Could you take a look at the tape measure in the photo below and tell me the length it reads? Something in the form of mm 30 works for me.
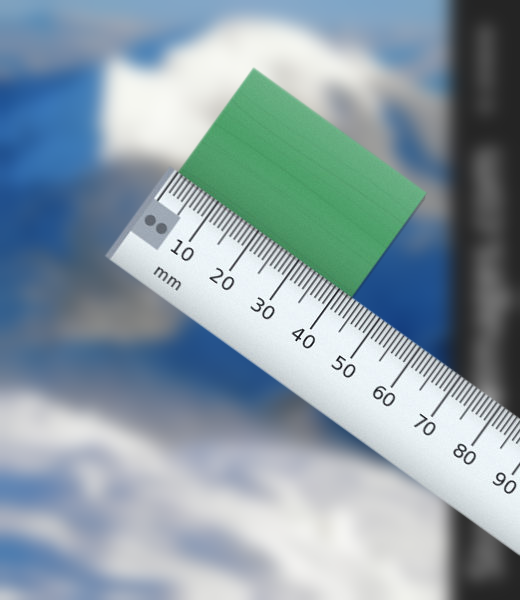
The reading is mm 43
